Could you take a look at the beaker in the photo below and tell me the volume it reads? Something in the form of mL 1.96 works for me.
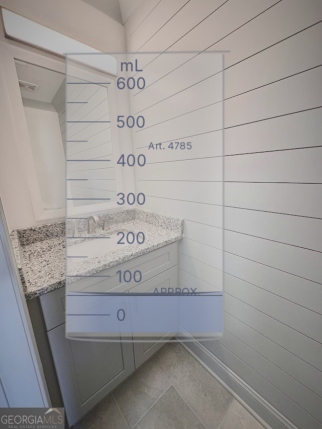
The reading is mL 50
